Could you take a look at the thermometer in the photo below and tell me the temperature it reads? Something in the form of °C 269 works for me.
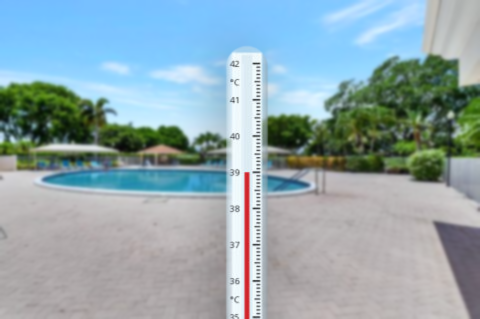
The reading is °C 39
